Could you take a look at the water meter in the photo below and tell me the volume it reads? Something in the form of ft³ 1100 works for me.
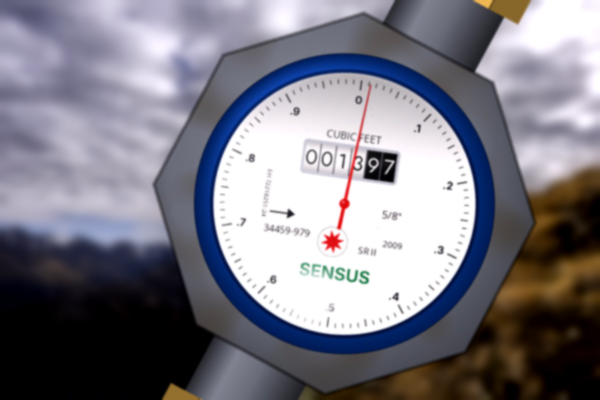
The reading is ft³ 1397.01
